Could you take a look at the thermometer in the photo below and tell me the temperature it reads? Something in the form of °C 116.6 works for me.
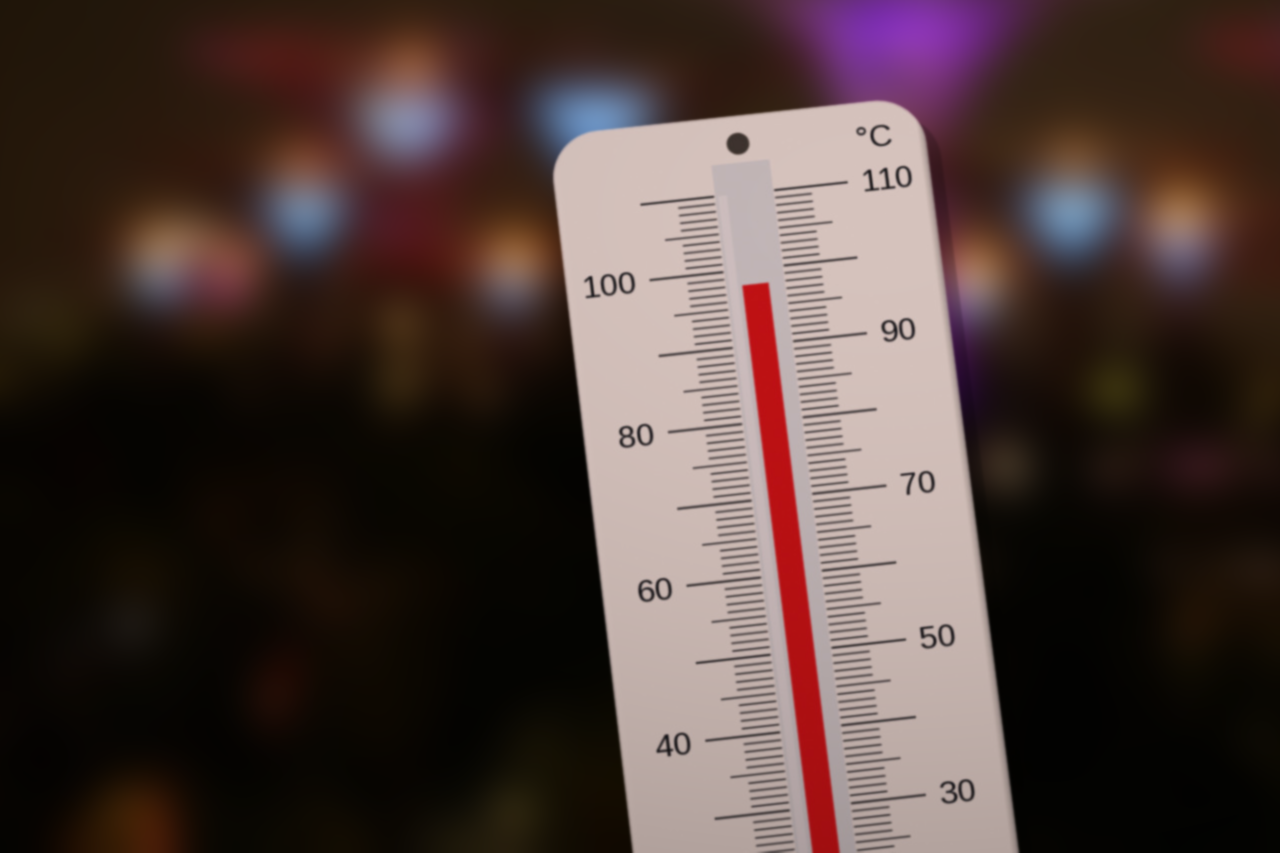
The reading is °C 98
